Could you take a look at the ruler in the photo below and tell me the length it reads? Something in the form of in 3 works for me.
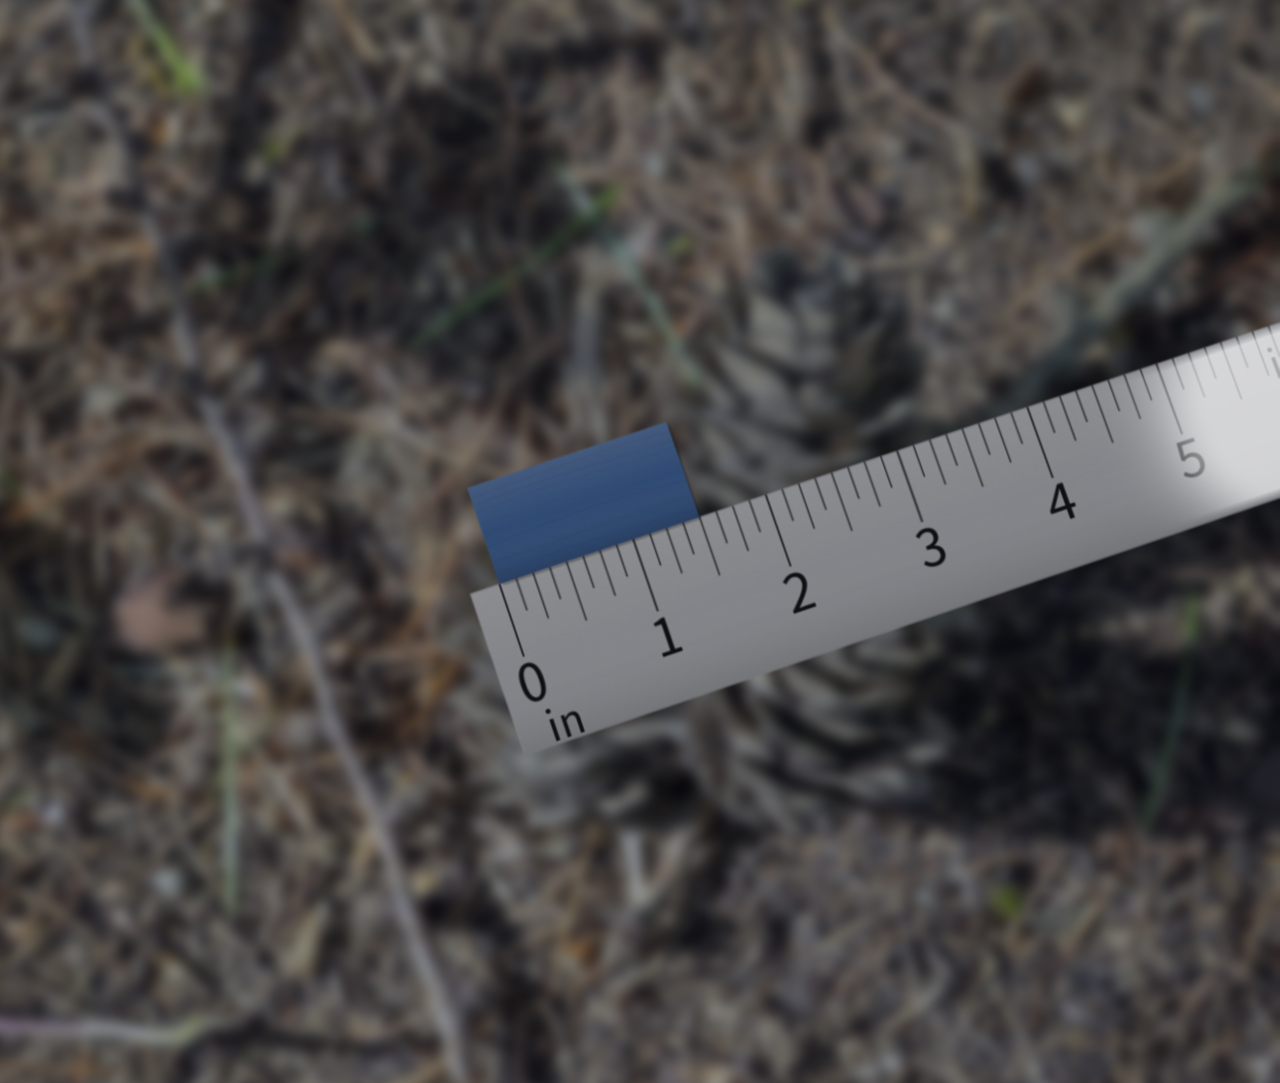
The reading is in 1.5
